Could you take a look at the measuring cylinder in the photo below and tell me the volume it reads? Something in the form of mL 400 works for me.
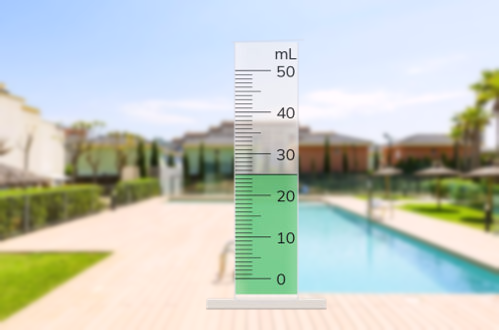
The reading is mL 25
